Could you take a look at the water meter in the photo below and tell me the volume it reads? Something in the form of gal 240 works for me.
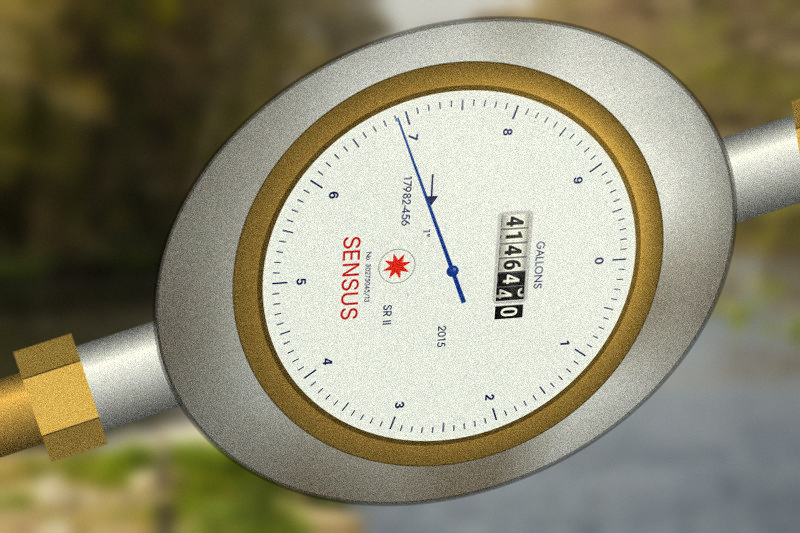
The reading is gal 4146436.9
